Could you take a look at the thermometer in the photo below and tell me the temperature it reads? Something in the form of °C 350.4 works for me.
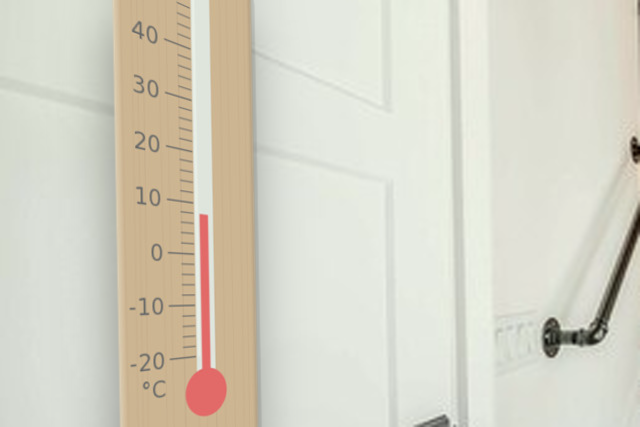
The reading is °C 8
